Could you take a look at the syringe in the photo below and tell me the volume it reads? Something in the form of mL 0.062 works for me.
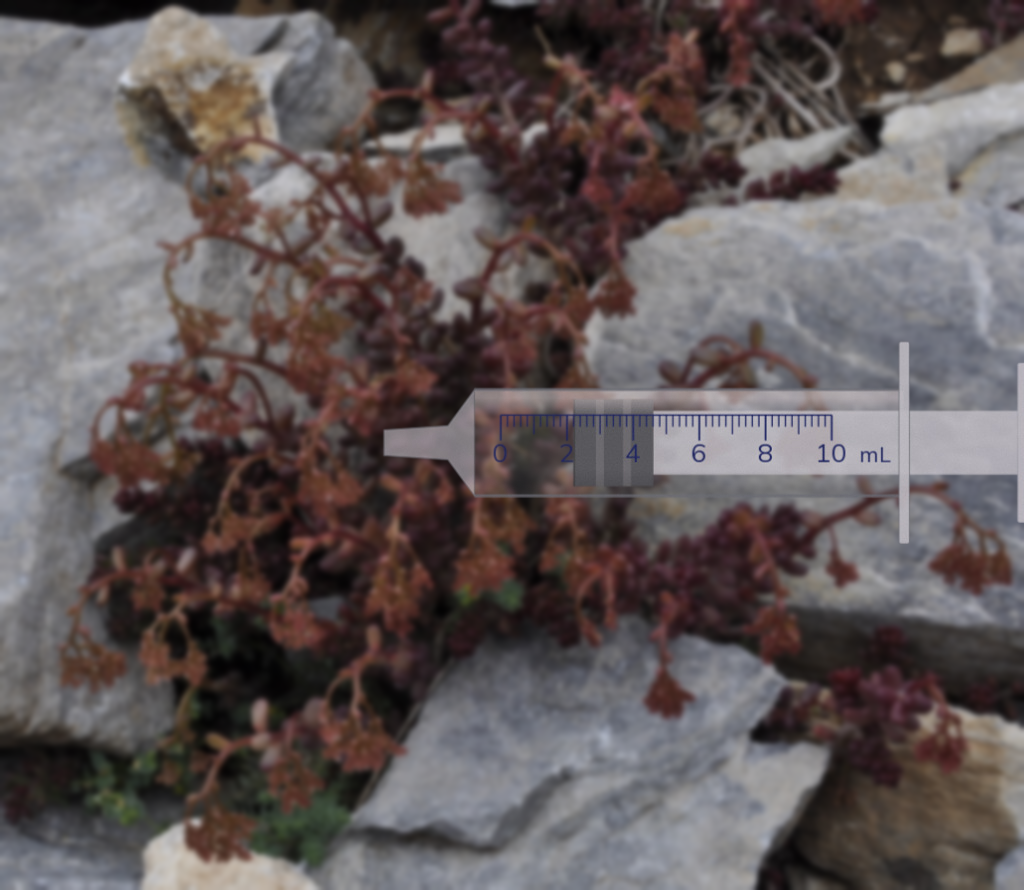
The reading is mL 2.2
